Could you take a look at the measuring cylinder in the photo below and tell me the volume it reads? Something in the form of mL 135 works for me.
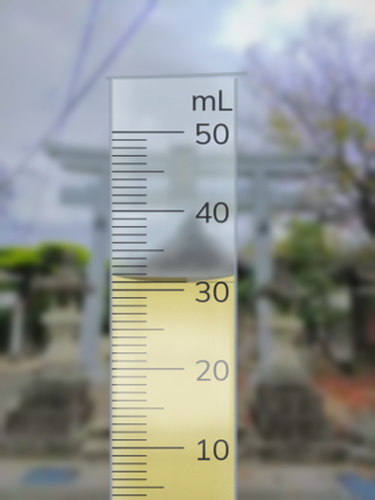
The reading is mL 31
